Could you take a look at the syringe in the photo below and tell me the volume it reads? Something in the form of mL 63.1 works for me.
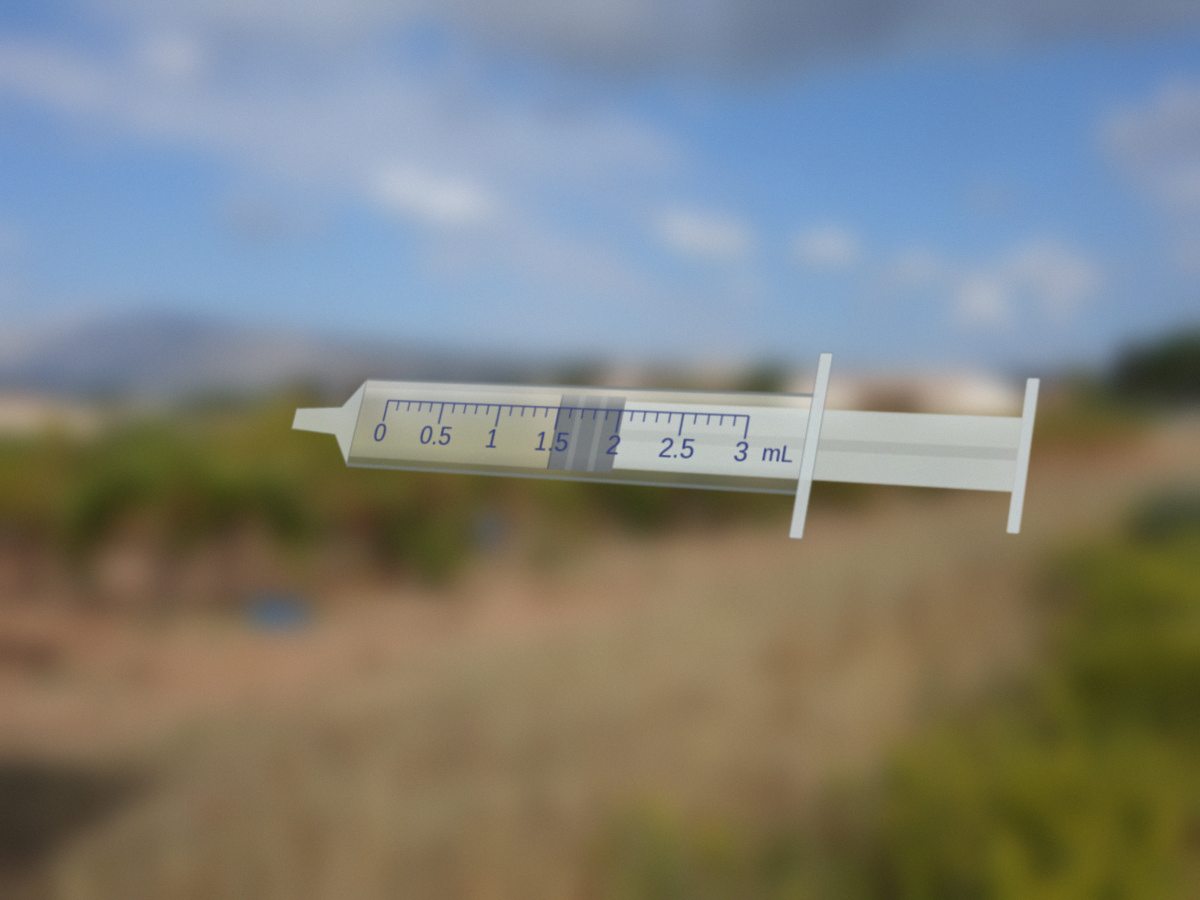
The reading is mL 1.5
